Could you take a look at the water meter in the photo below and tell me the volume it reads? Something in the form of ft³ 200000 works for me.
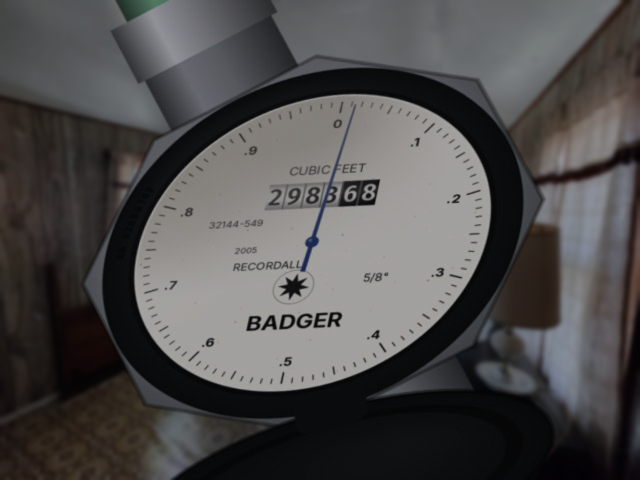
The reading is ft³ 298368.01
